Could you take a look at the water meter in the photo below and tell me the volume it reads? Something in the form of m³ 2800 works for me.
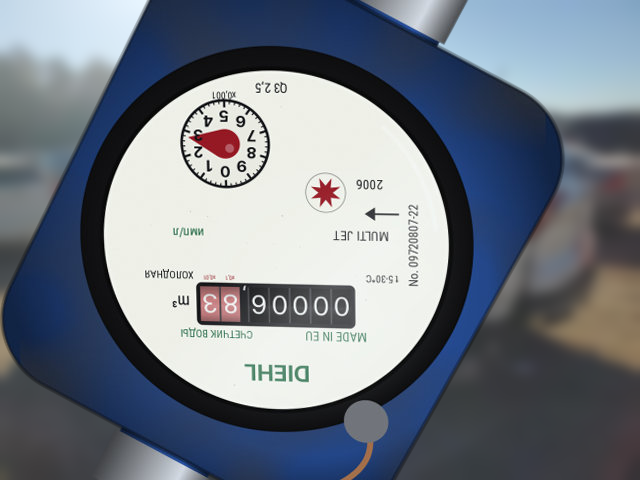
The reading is m³ 6.832
